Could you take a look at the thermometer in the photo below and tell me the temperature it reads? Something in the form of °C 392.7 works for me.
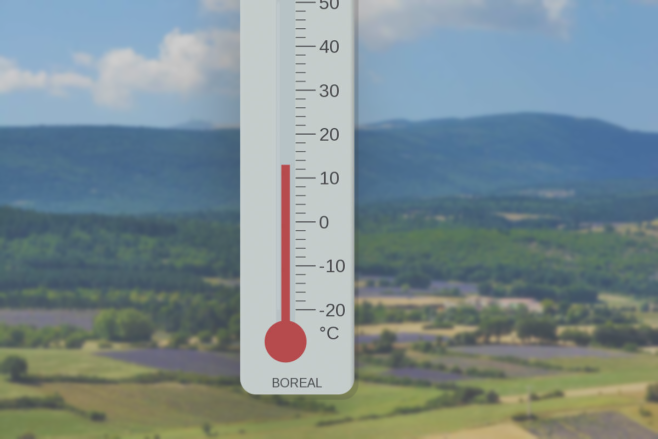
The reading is °C 13
